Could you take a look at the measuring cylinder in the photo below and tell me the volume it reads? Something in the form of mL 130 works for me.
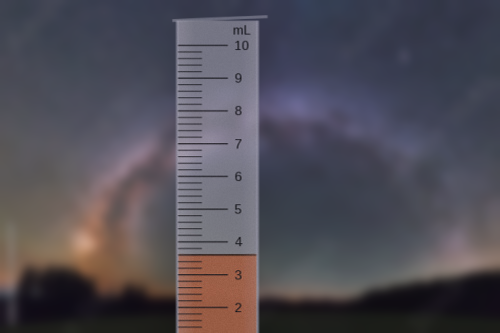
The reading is mL 3.6
